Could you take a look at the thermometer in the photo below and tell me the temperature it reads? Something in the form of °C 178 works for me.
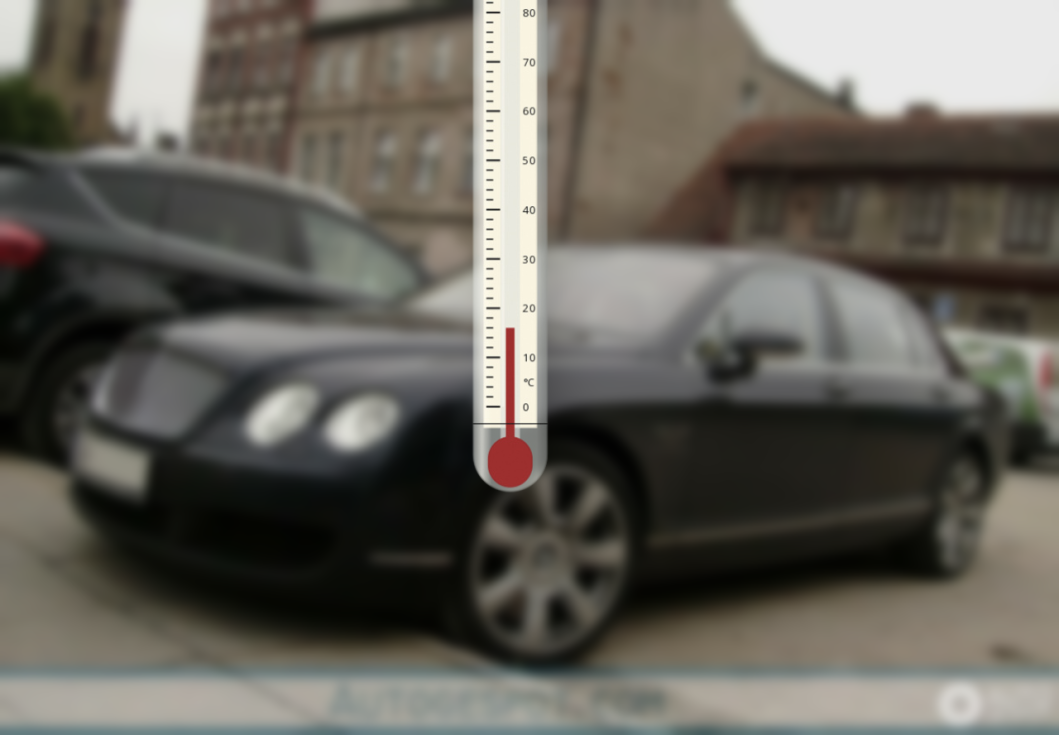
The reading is °C 16
